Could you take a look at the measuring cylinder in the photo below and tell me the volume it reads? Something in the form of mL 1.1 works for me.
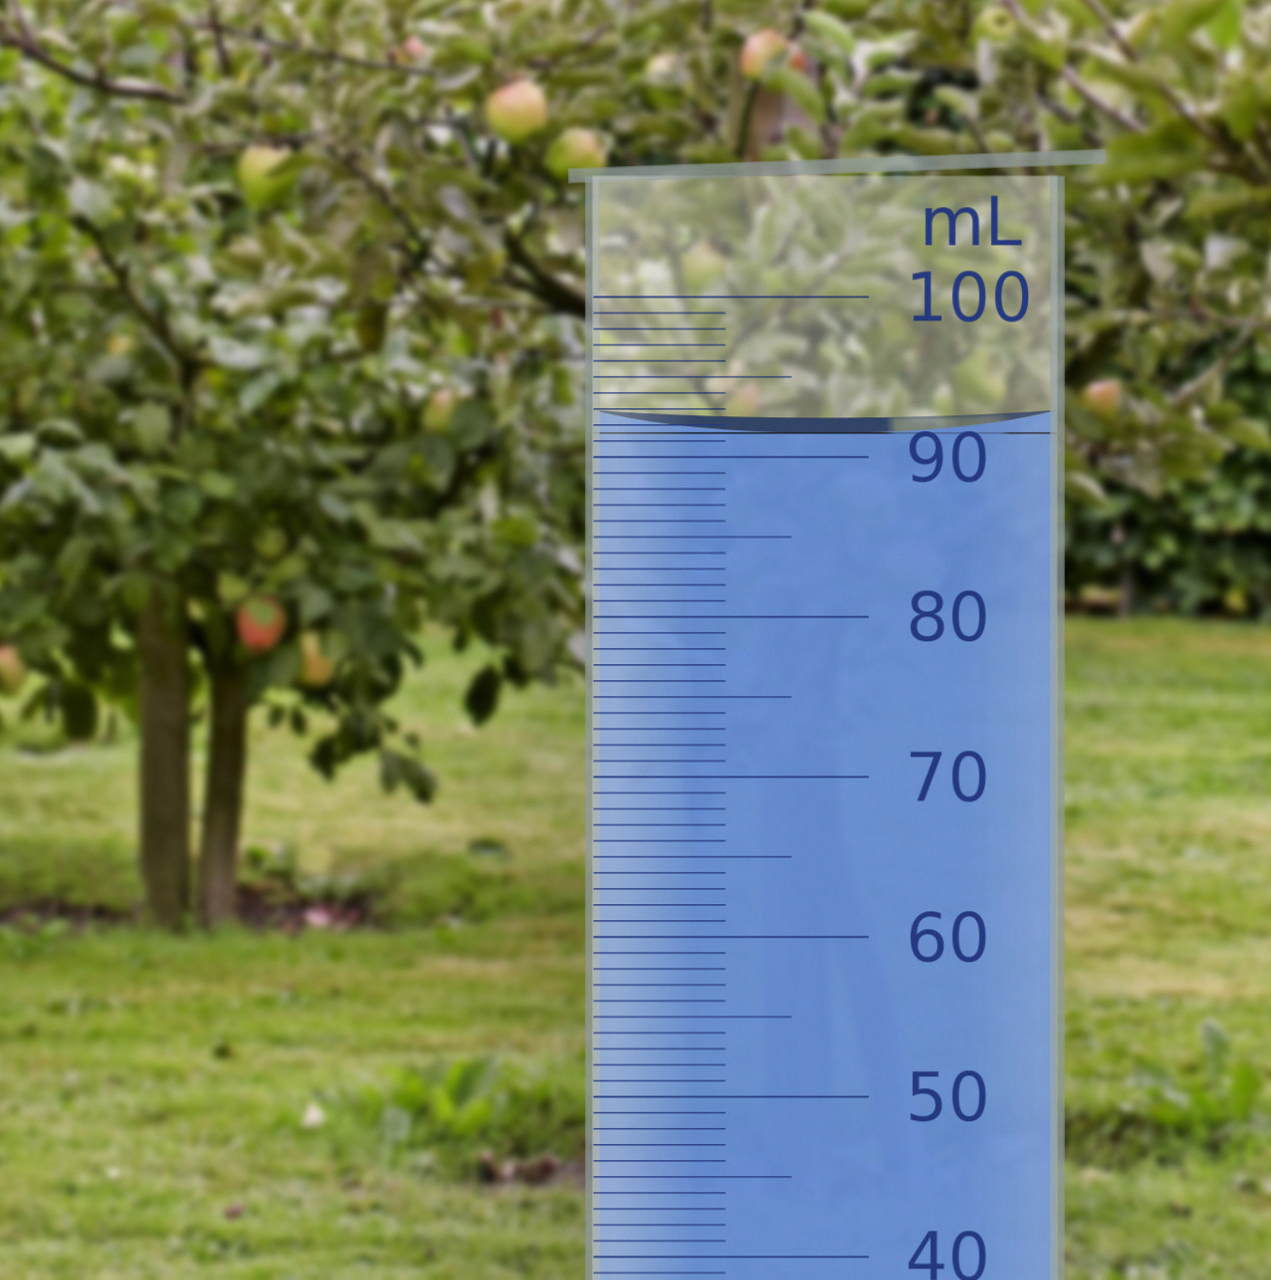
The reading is mL 91.5
